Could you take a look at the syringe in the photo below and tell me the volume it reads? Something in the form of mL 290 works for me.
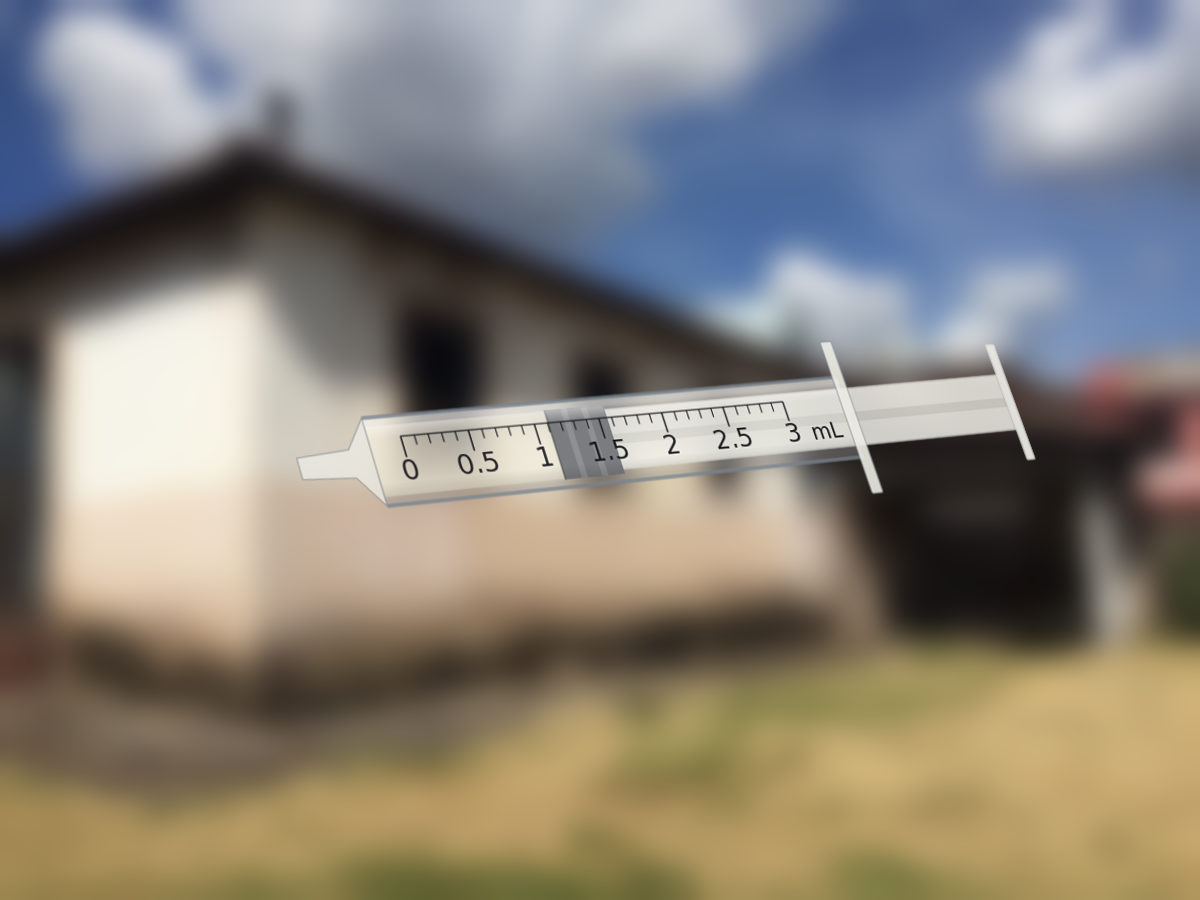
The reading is mL 1.1
